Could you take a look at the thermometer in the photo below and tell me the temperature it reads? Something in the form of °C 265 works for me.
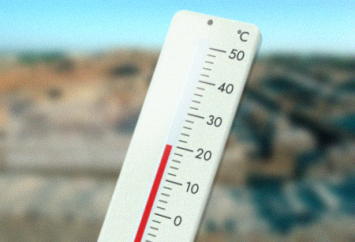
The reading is °C 20
